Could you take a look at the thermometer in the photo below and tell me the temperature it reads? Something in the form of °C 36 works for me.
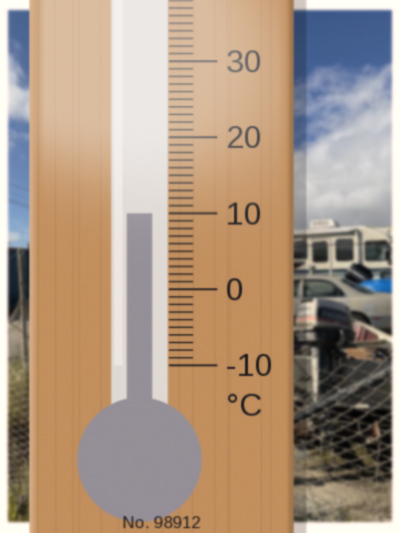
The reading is °C 10
